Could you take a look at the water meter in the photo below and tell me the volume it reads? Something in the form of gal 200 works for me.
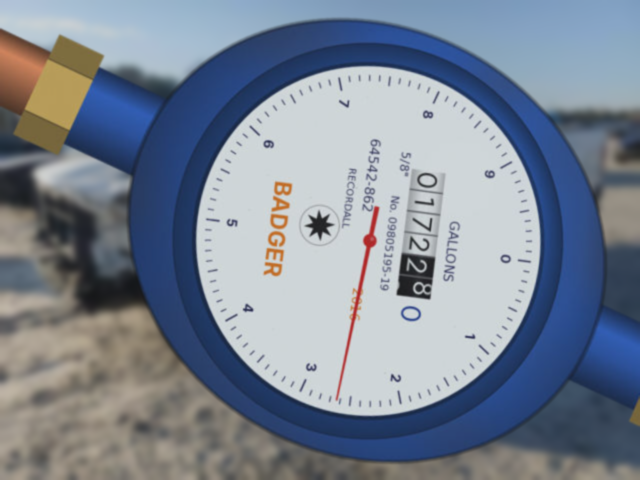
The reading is gal 172282.6
